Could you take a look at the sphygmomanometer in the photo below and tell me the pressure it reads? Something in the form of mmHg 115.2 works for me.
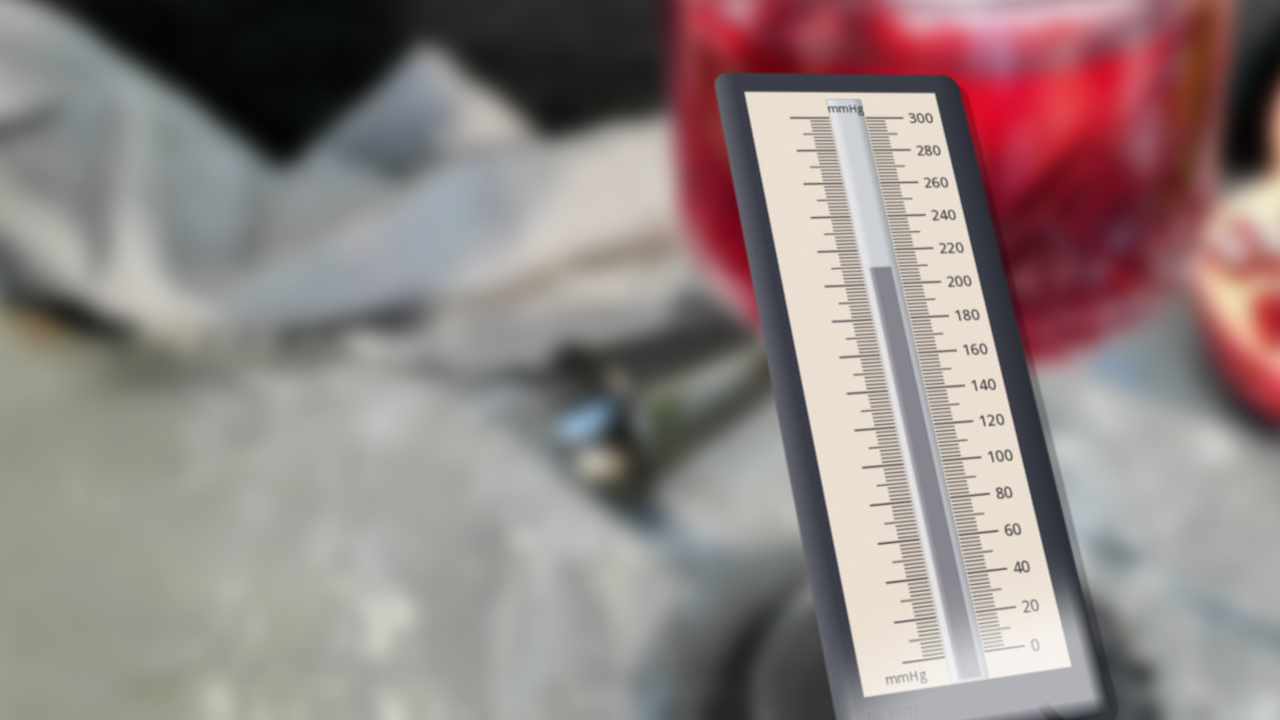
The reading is mmHg 210
